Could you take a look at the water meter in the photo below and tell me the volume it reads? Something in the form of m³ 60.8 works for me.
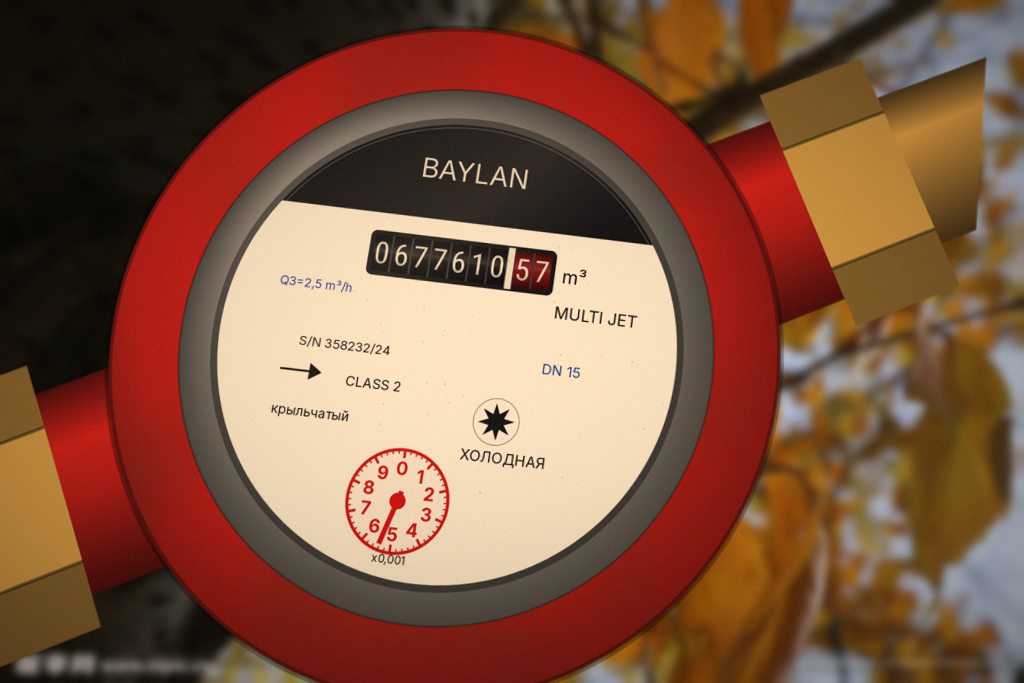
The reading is m³ 677610.575
